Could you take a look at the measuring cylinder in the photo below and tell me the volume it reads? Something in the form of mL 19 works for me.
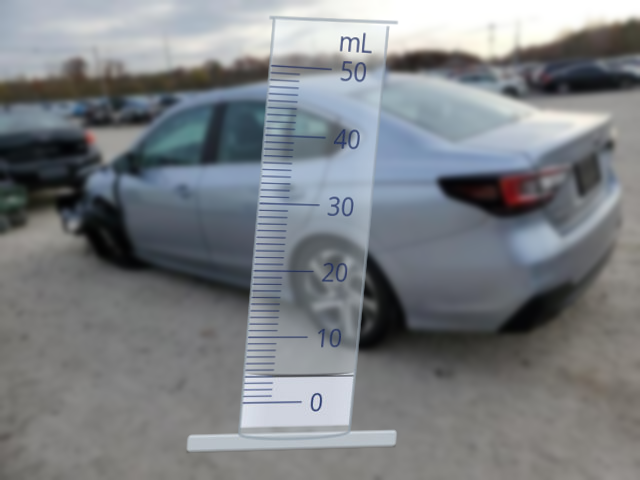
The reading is mL 4
